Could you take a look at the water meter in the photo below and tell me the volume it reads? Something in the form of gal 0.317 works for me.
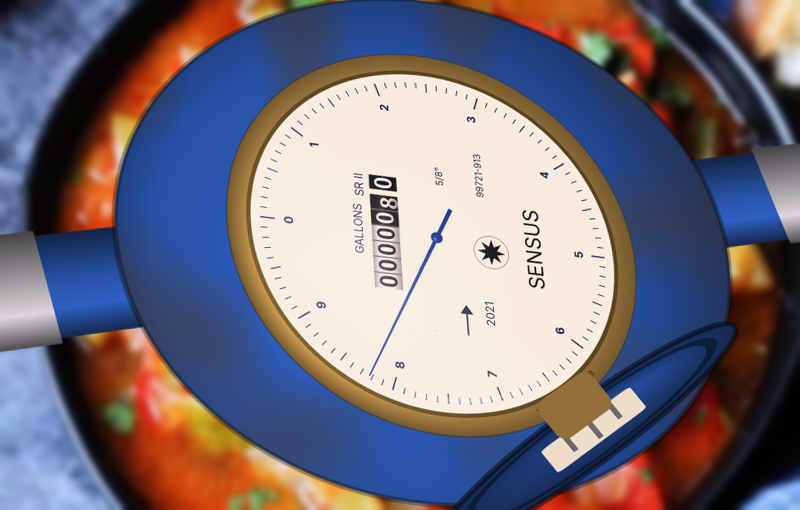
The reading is gal 78.2
